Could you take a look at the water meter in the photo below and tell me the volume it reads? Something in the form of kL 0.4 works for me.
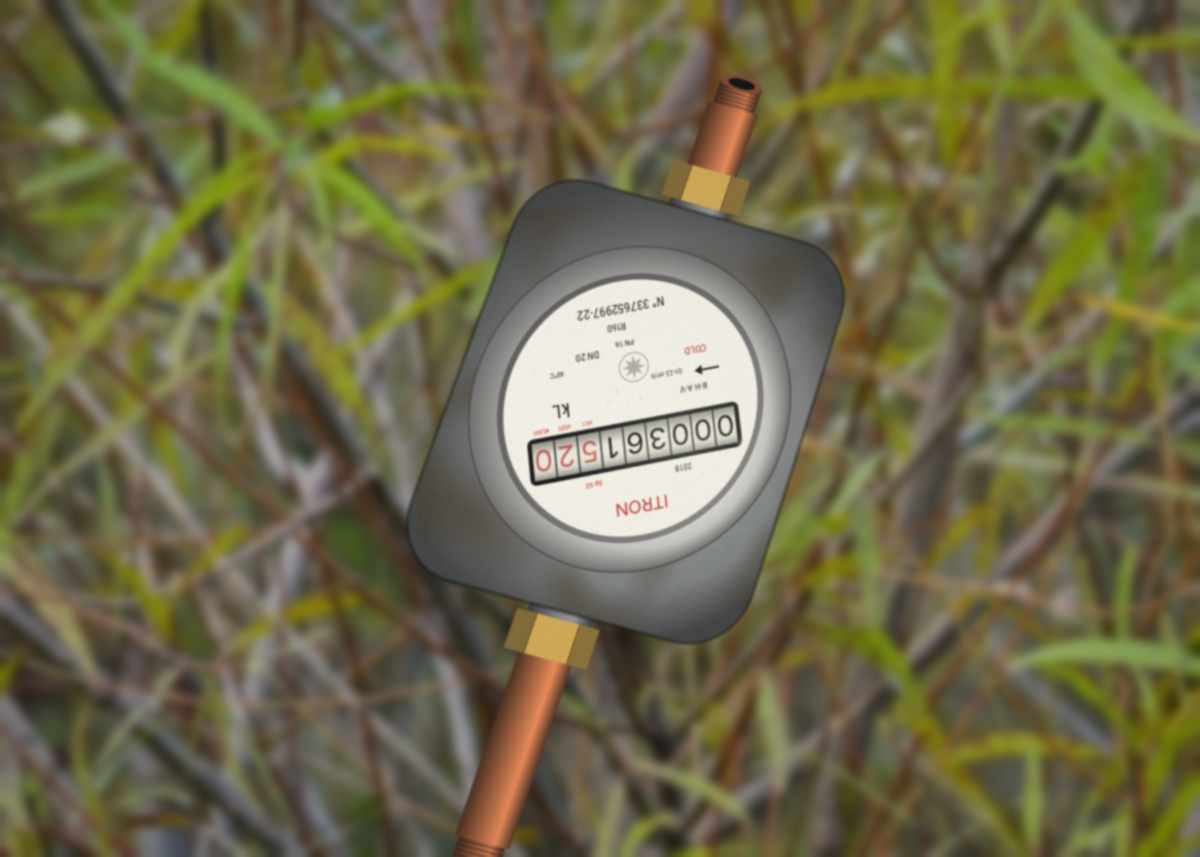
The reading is kL 361.520
